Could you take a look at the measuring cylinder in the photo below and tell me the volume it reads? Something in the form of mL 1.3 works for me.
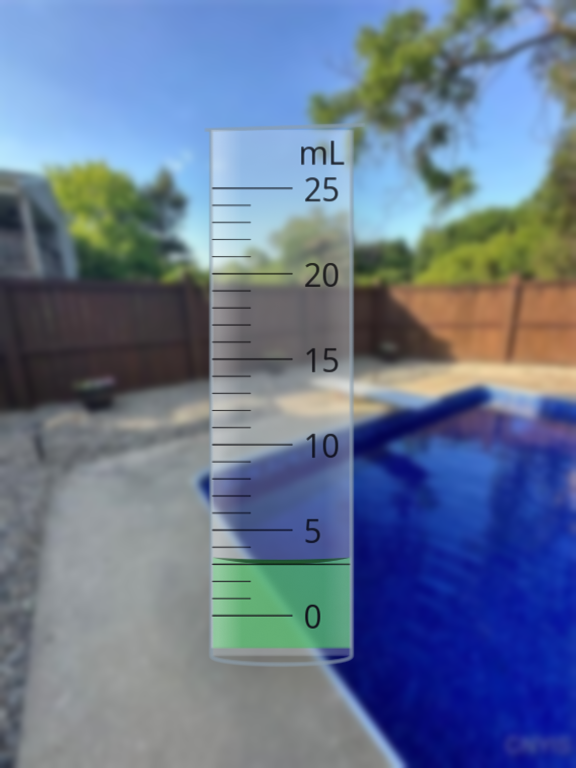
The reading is mL 3
